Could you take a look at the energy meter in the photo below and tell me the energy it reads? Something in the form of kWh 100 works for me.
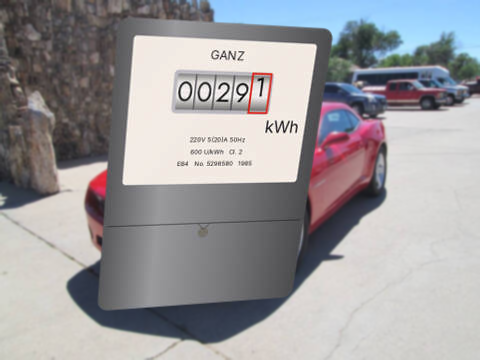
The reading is kWh 29.1
